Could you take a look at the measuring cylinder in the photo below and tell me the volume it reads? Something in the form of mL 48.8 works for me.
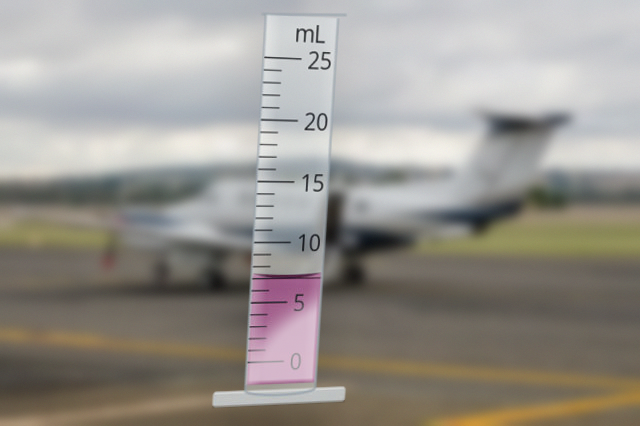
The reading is mL 7
